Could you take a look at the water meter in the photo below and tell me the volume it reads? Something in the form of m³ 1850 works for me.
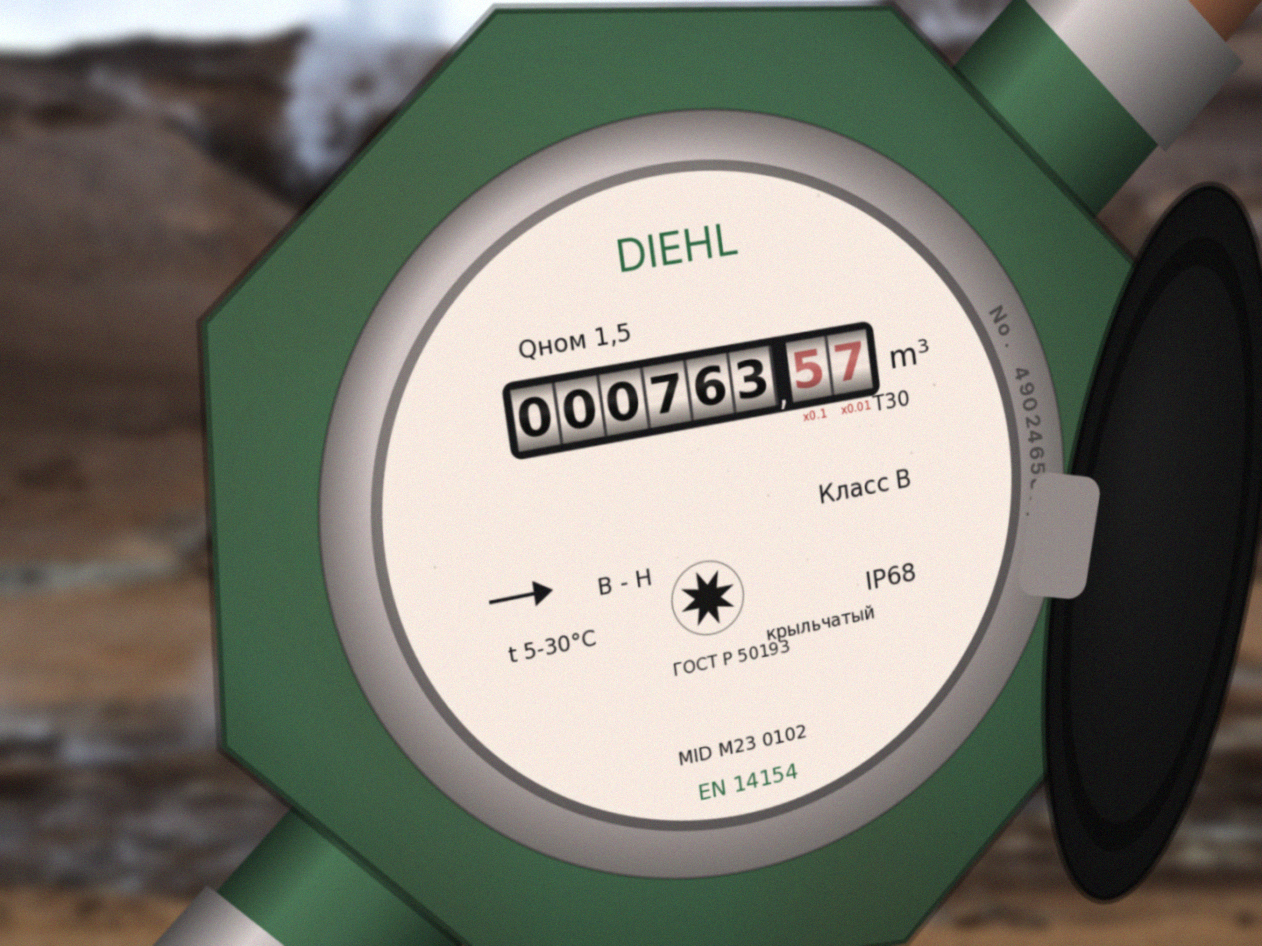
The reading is m³ 763.57
